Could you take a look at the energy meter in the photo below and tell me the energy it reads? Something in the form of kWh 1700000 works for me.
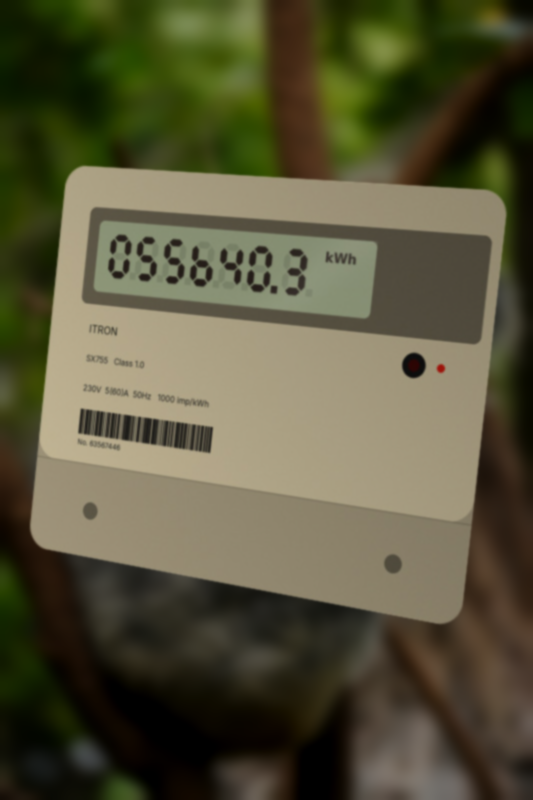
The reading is kWh 55640.3
